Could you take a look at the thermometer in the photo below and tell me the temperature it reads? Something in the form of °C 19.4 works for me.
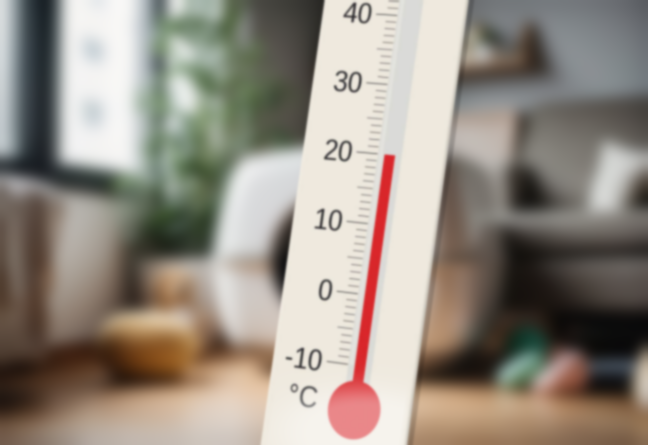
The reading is °C 20
